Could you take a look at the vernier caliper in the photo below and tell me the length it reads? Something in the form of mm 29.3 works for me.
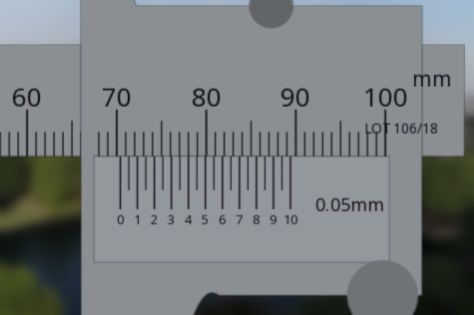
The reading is mm 70.4
